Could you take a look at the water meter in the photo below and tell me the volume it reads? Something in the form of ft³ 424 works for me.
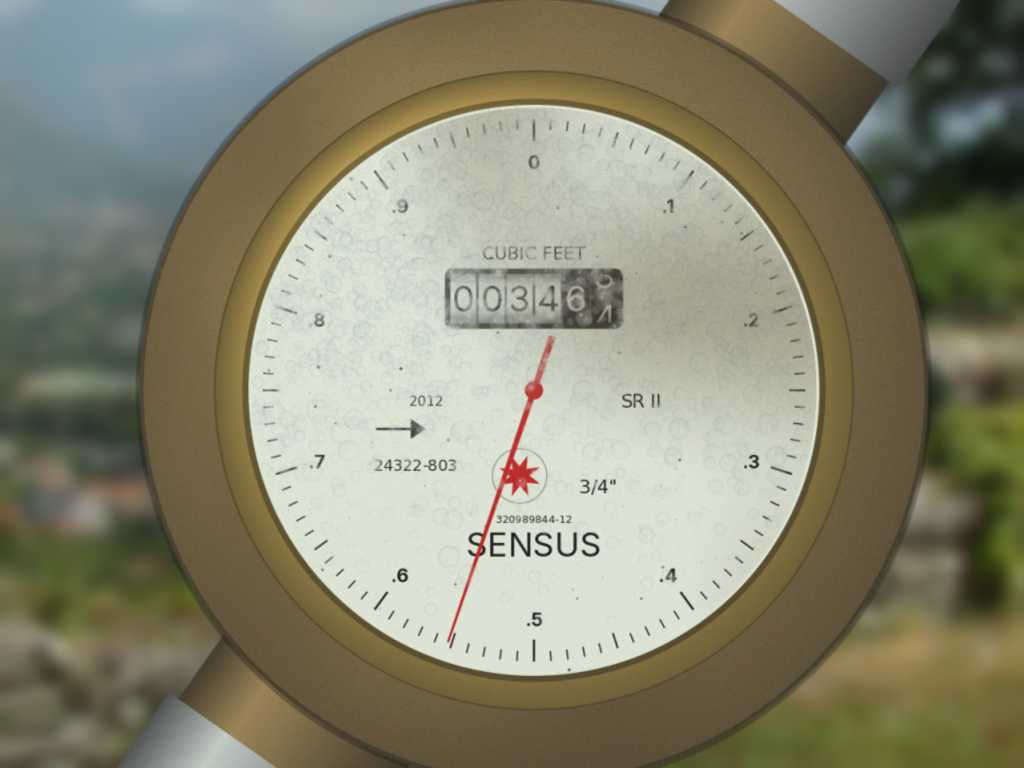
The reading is ft³ 3463.55
